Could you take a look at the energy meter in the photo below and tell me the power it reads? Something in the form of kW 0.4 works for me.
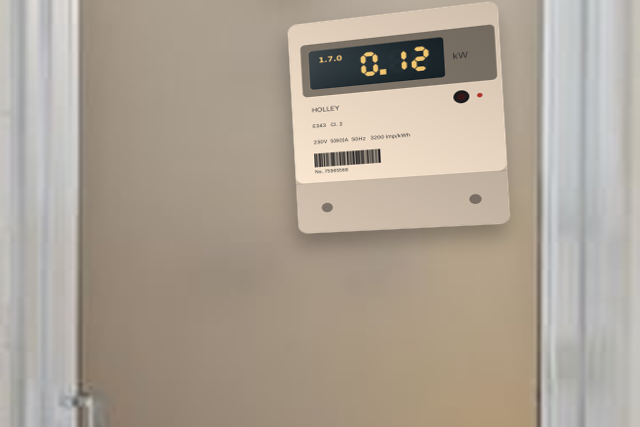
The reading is kW 0.12
